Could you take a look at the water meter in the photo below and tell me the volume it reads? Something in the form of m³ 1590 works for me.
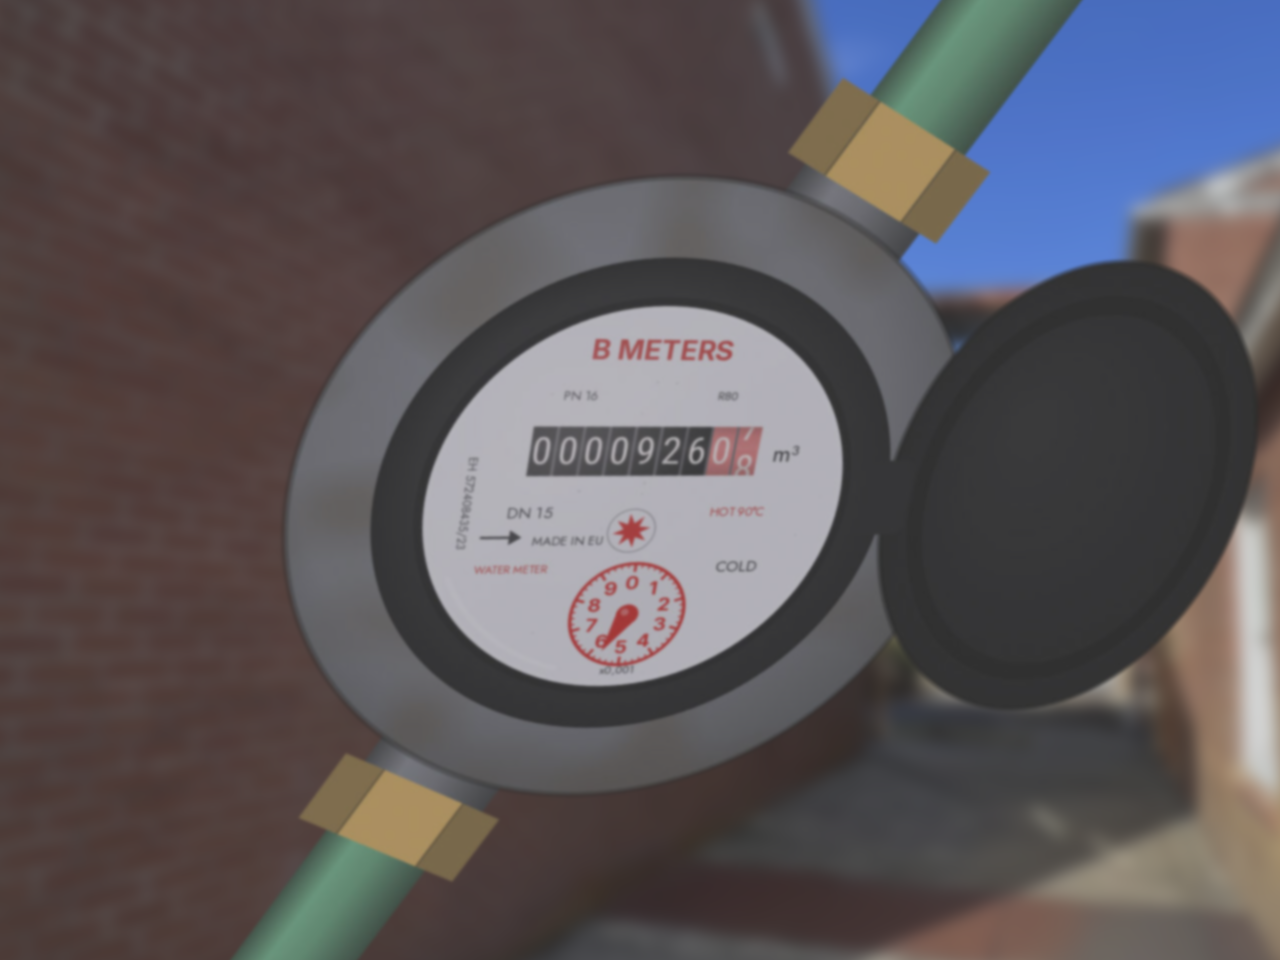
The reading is m³ 926.075
